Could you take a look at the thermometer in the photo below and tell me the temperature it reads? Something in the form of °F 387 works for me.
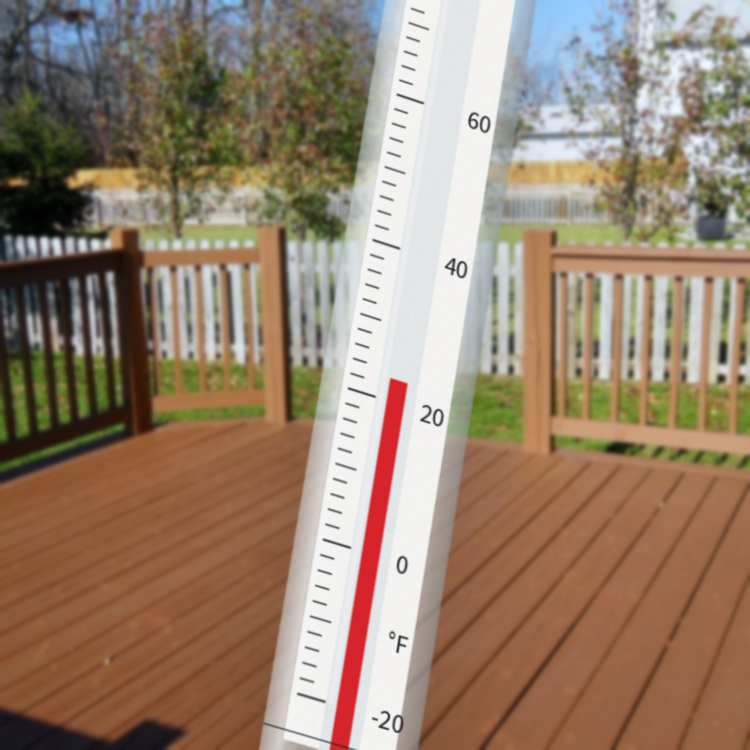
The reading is °F 23
